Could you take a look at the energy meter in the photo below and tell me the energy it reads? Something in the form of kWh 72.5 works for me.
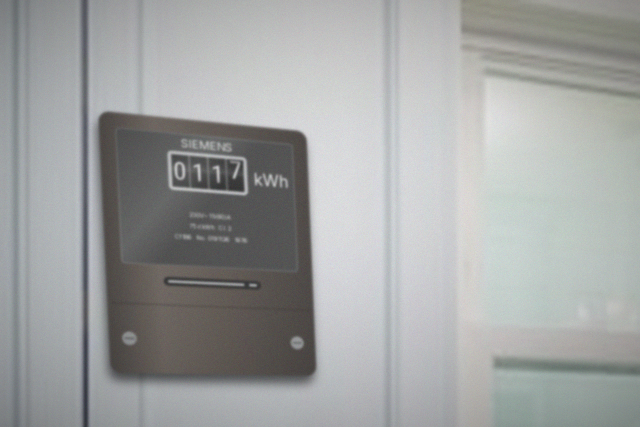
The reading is kWh 117
